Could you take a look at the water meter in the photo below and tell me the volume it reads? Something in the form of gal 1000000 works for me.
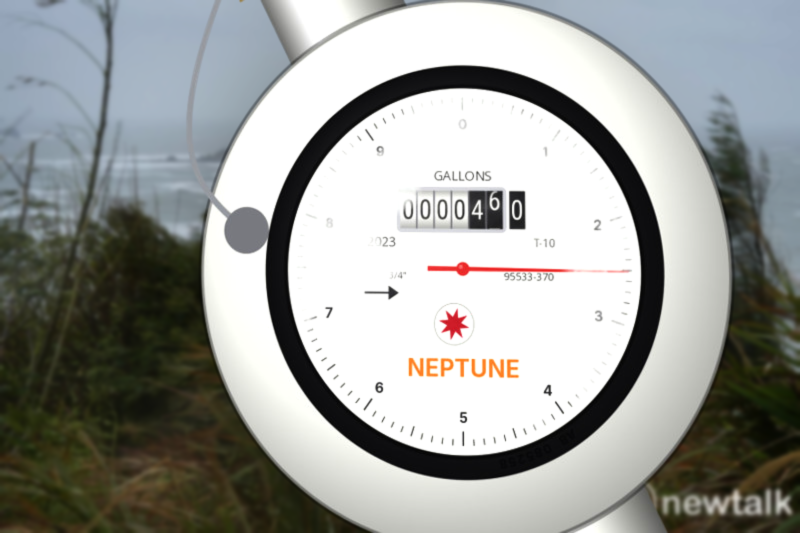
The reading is gal 462.5
